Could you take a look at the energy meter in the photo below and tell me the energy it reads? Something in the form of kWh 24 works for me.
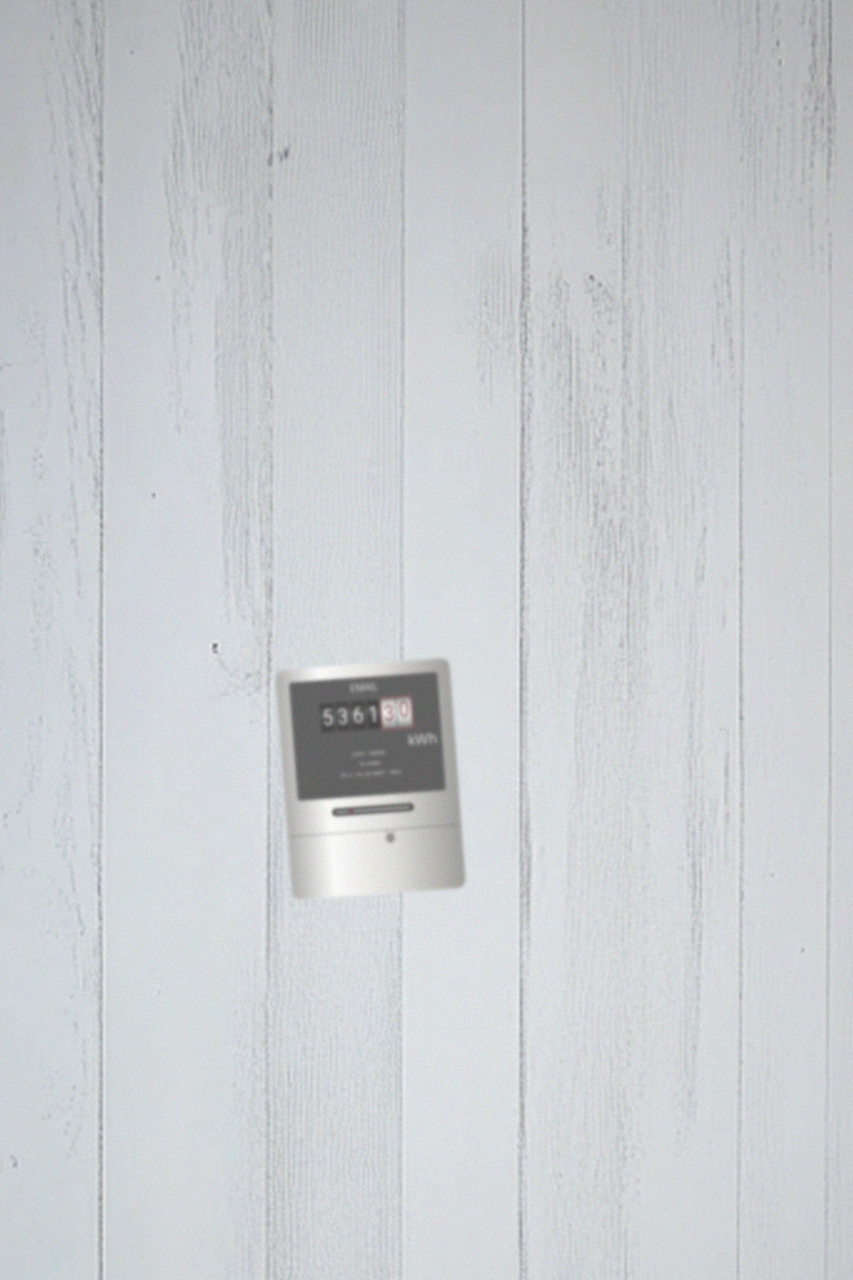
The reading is kWh 5361.30
